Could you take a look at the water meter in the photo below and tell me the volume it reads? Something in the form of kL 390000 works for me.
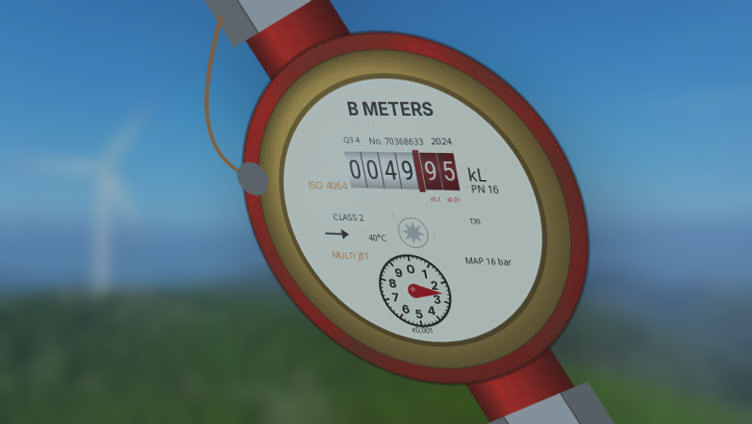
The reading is kL 49.952
